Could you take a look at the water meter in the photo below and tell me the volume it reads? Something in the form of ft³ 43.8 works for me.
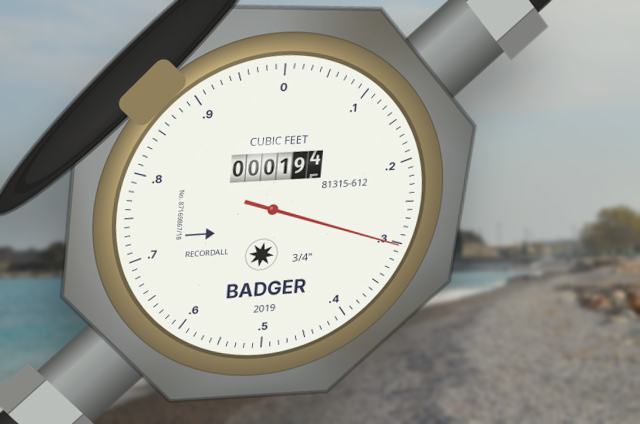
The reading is ft³ 194.30
